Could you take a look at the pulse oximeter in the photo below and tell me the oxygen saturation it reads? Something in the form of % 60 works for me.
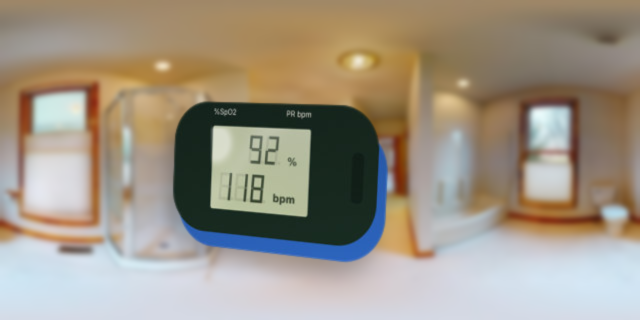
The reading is % 92
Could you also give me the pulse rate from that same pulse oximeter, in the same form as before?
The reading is bpm 118
